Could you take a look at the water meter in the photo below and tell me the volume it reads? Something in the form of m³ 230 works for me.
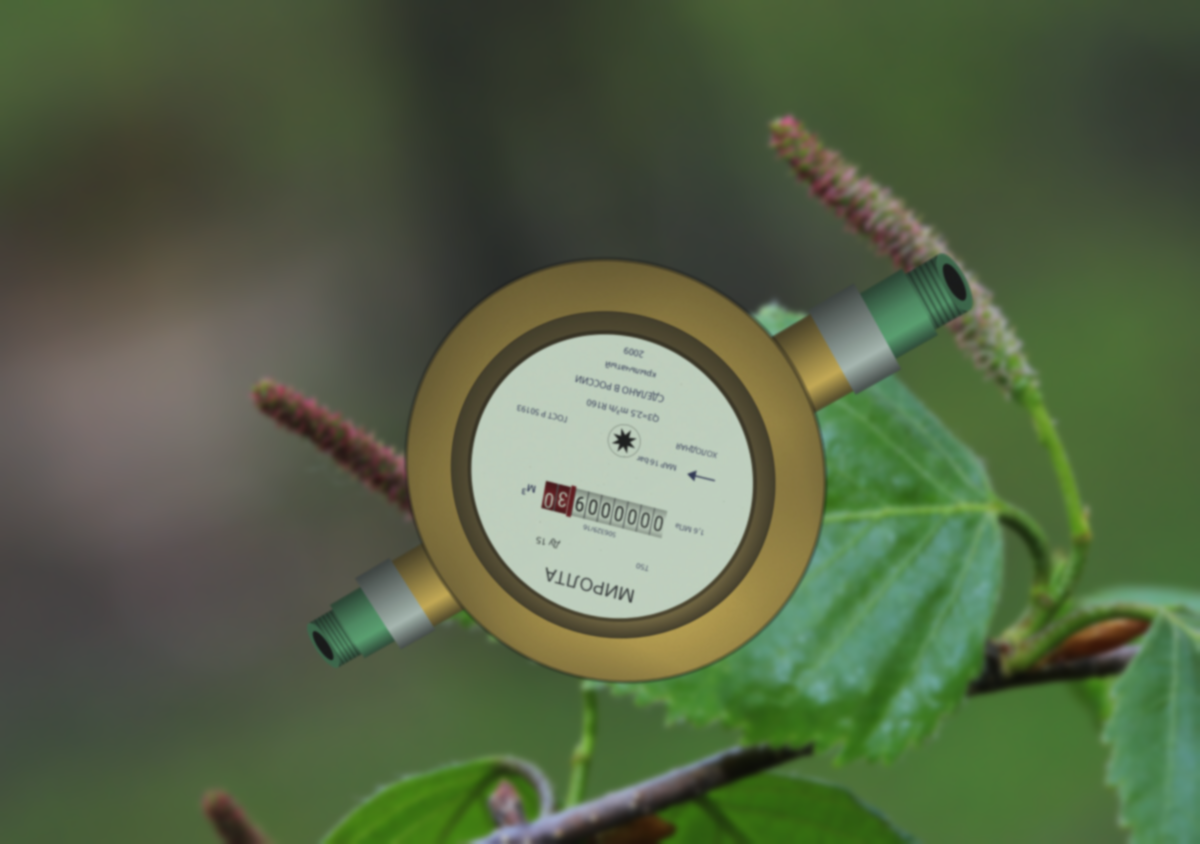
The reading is m³ 9.30
